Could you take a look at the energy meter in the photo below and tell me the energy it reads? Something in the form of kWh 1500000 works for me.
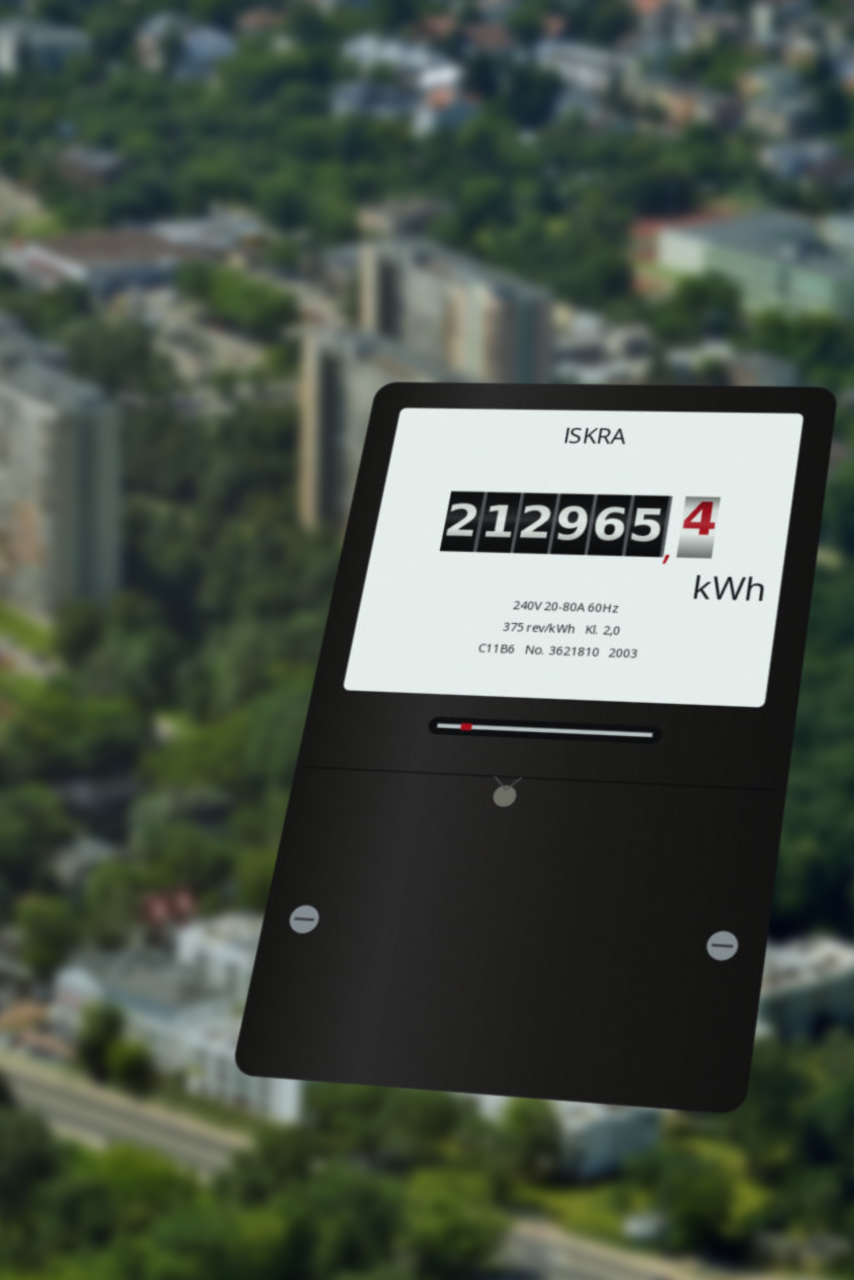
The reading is kWh 212965.4
